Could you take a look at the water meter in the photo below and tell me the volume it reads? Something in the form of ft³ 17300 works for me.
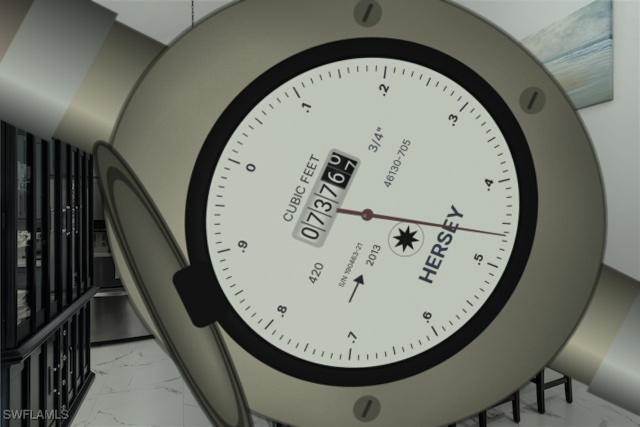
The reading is ft³ 73766.46
